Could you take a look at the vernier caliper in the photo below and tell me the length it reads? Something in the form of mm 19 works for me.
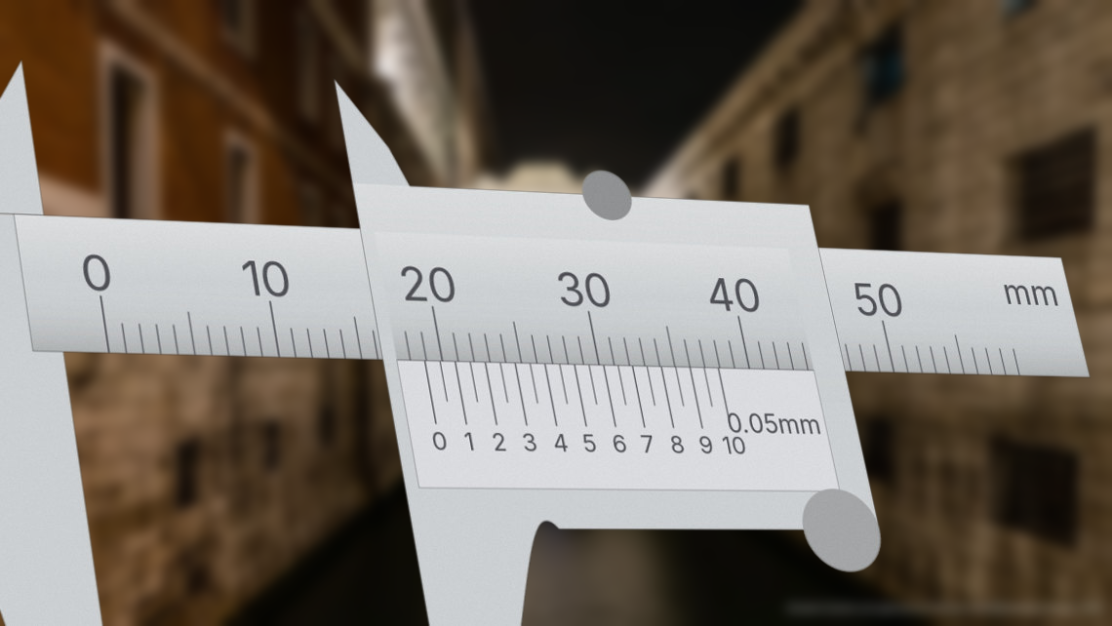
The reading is mm 18.9
